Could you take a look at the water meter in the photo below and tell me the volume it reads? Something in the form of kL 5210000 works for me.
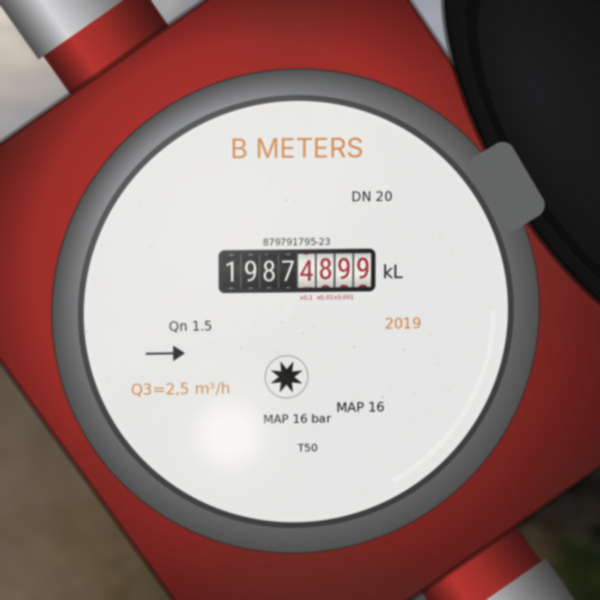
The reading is kL 1987.4899
